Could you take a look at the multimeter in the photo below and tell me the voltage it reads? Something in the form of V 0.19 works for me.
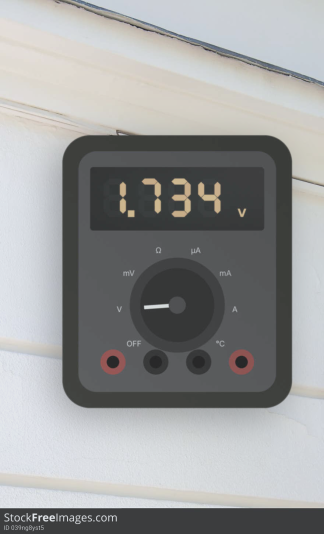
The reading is V 1.734
